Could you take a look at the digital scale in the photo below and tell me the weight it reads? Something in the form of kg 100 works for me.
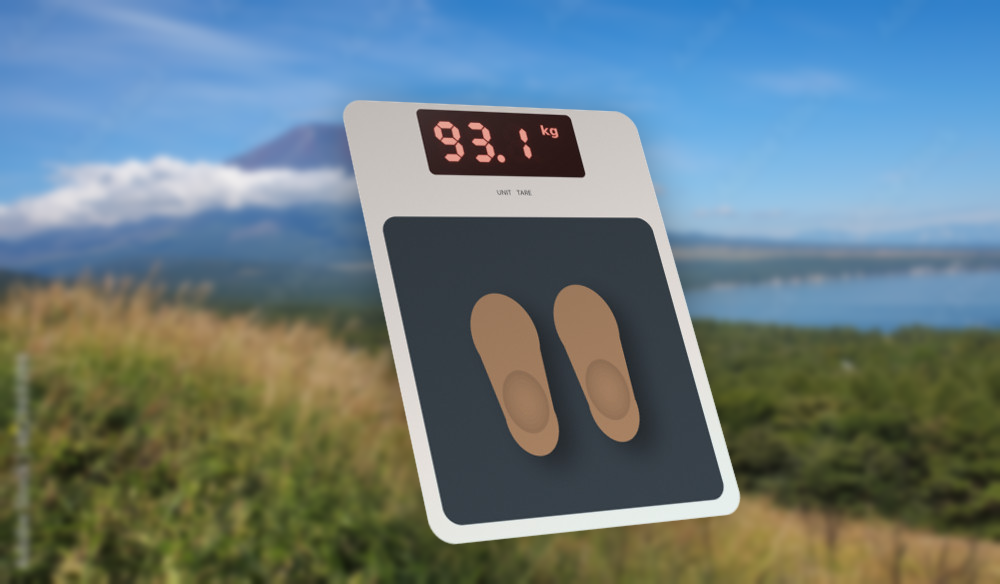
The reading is kg 93.1
